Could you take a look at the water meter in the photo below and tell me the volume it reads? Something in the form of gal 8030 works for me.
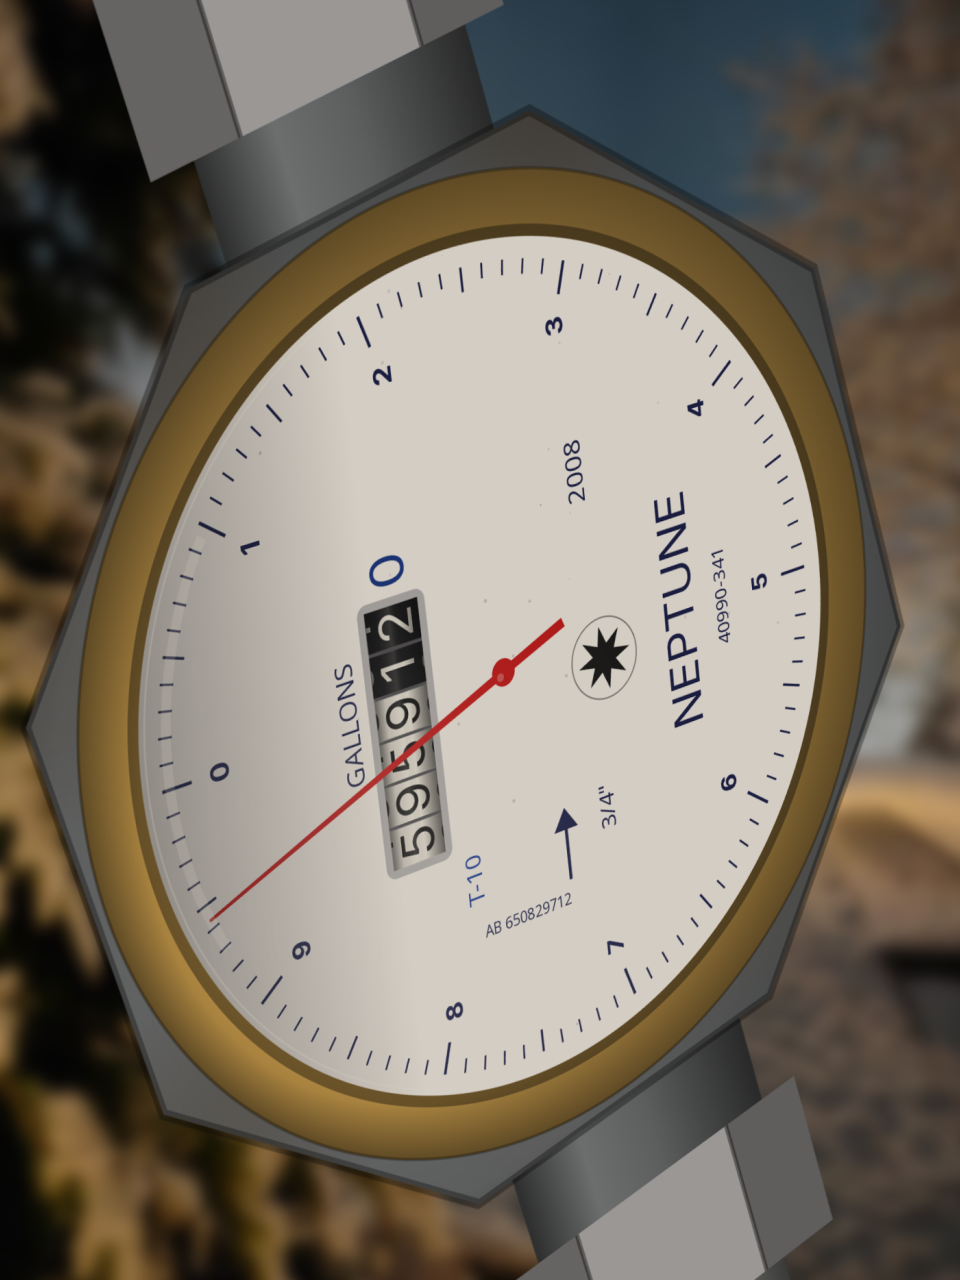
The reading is gal 5959119.4
